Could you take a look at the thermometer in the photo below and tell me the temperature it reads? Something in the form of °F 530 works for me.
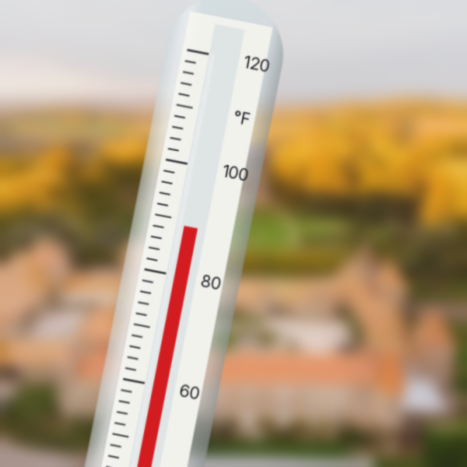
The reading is °F 89
